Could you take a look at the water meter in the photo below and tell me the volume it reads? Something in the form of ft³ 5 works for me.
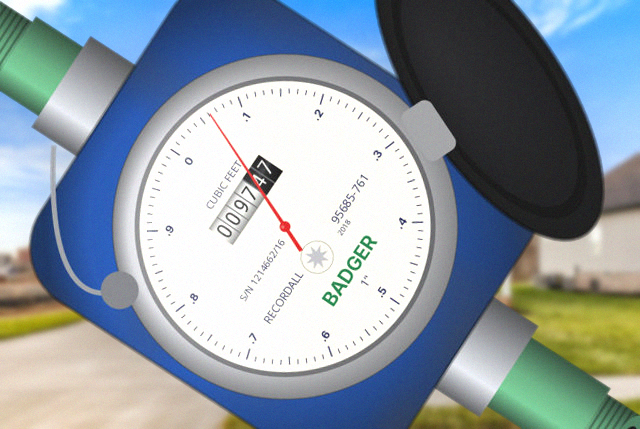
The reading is ft³ 9747.06
